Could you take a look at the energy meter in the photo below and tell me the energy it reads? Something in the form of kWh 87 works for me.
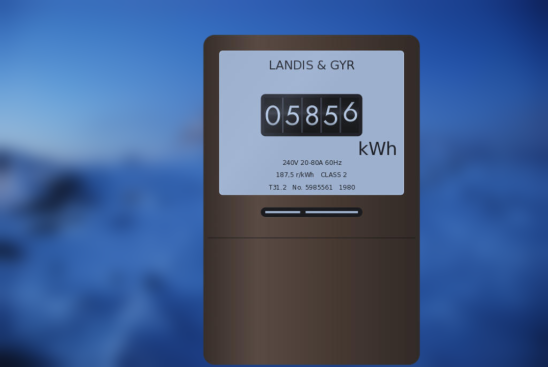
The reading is kWh 5856
